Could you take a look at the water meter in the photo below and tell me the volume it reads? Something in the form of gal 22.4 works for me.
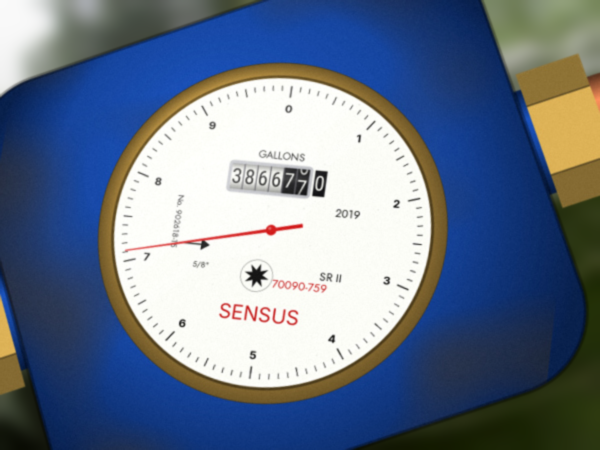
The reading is gal 3866767.1
